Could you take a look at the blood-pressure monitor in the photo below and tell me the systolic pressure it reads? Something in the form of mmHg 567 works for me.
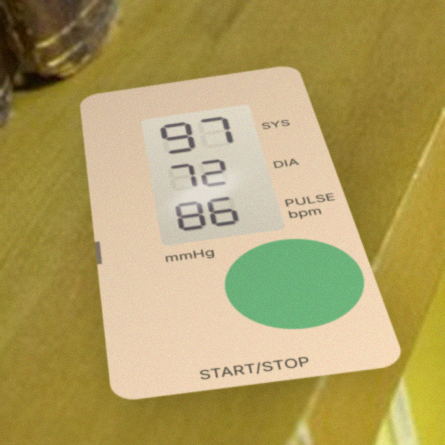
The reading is mmHg 97
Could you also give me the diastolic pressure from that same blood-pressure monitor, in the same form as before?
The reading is mmHg 72
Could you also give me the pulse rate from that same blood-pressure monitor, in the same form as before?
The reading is bpm 86
